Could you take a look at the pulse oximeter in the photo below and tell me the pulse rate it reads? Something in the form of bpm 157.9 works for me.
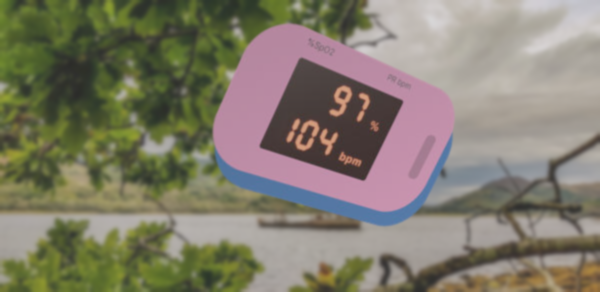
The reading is bpm 104
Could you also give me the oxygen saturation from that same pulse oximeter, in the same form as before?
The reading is % 97
